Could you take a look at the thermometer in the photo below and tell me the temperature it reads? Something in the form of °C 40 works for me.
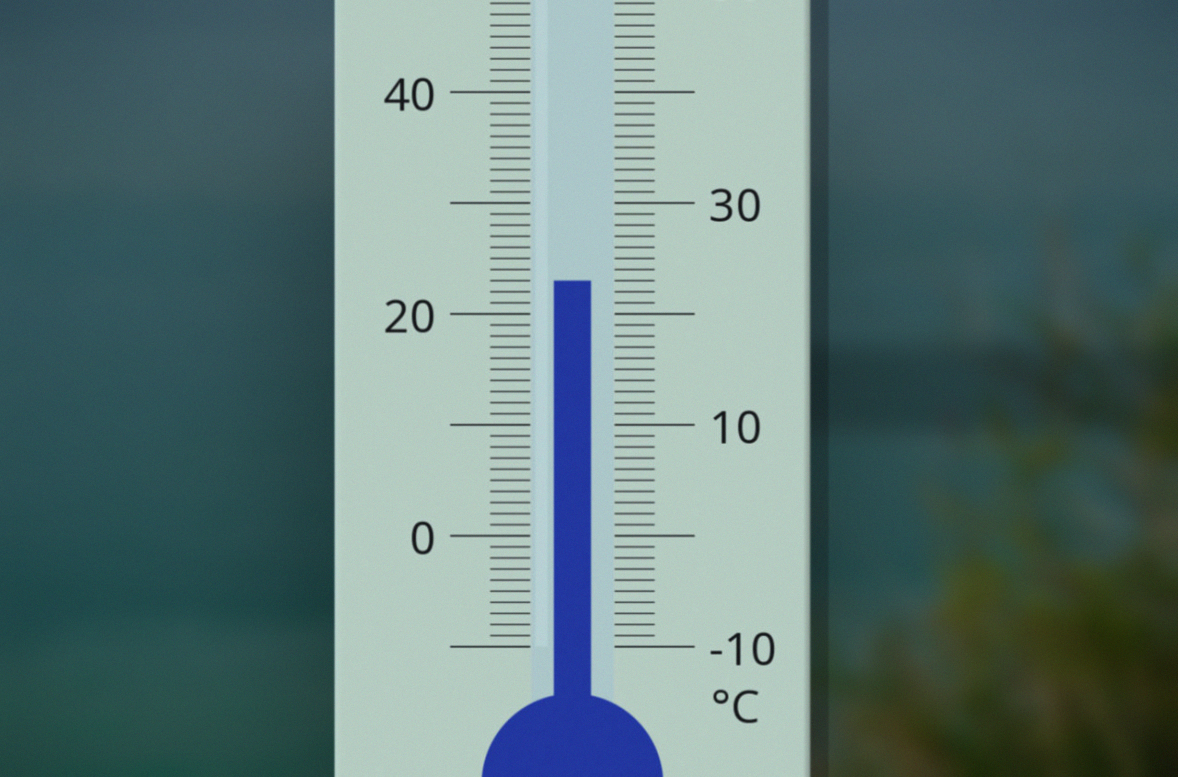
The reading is °C 23
